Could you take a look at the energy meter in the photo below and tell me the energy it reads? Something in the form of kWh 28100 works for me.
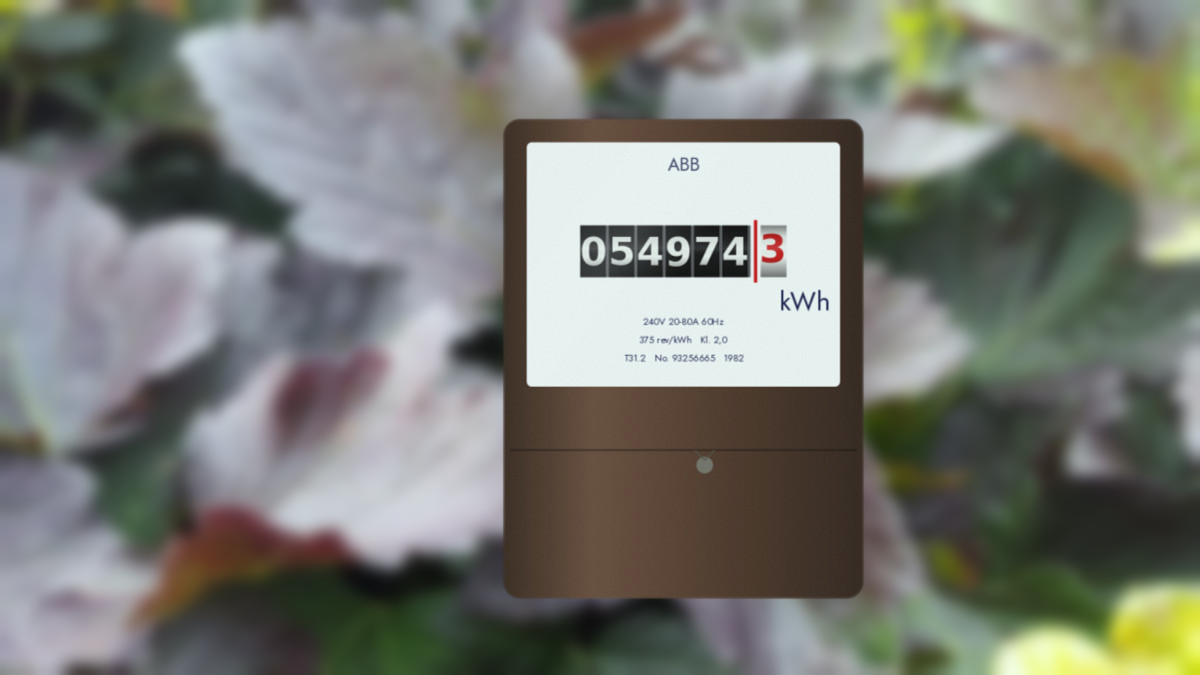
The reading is kWh 54974.3
